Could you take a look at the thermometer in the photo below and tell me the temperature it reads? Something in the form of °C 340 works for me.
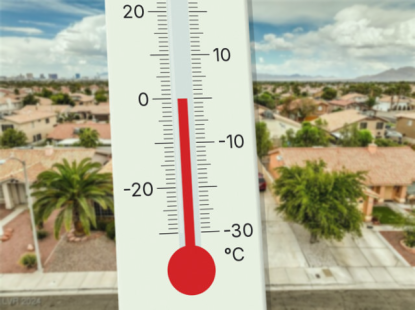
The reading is °C 0
